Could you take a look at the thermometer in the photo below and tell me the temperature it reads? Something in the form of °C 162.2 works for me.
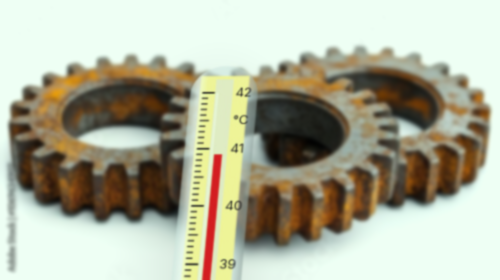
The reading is °C 40.9
